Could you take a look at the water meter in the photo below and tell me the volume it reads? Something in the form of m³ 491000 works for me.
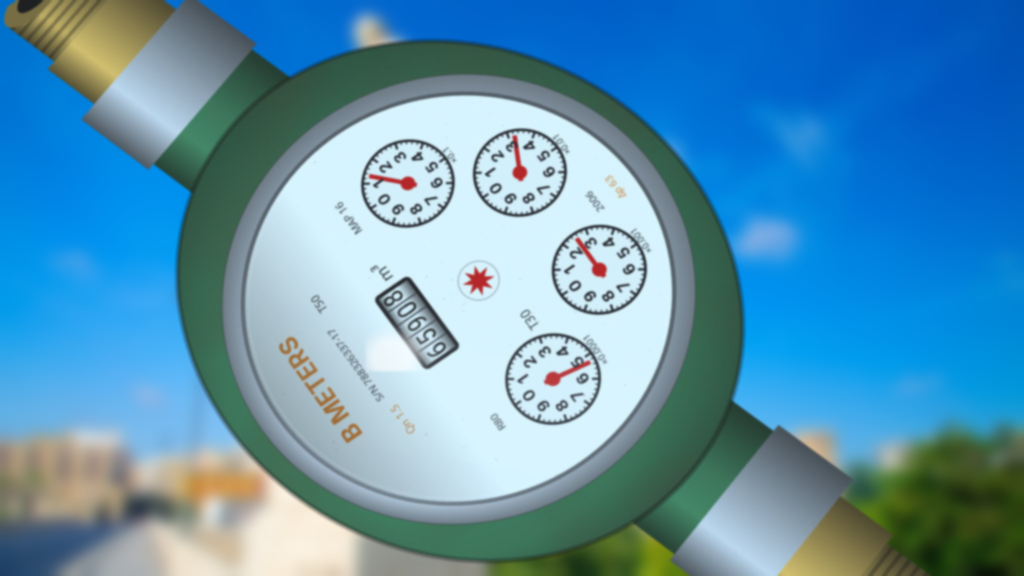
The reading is m³ 65908.1325
